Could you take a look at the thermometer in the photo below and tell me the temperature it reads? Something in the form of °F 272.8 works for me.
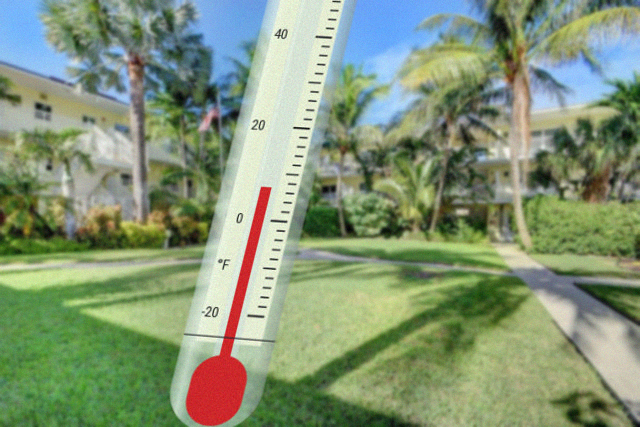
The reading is °F 7
